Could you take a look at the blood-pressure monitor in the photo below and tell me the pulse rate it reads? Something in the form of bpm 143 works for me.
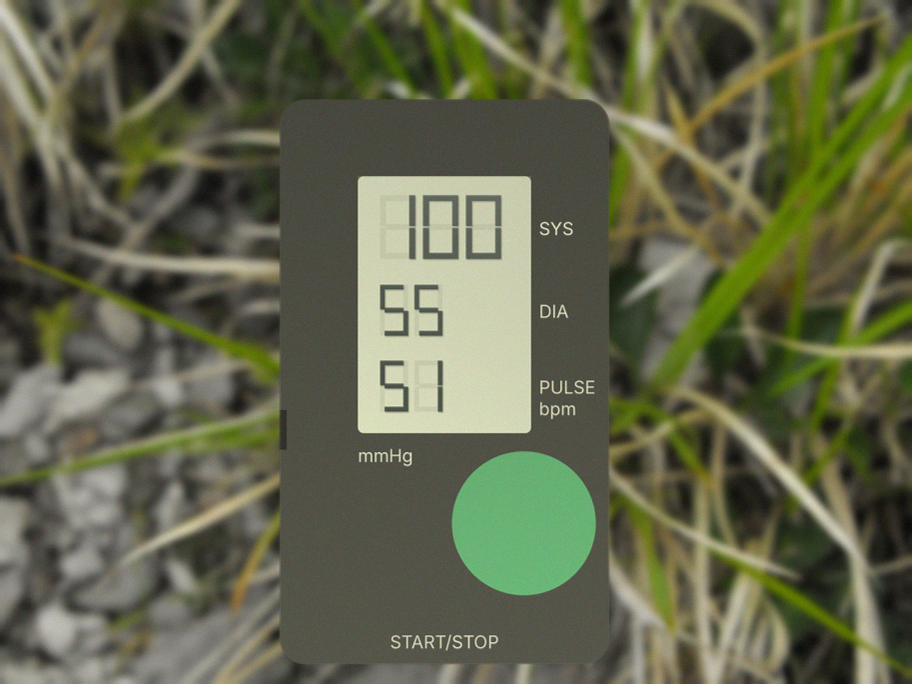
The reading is bpm 51
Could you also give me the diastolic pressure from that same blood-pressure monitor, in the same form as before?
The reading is mmHg 55
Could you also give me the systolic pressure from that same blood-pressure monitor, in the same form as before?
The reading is mmHg 100
